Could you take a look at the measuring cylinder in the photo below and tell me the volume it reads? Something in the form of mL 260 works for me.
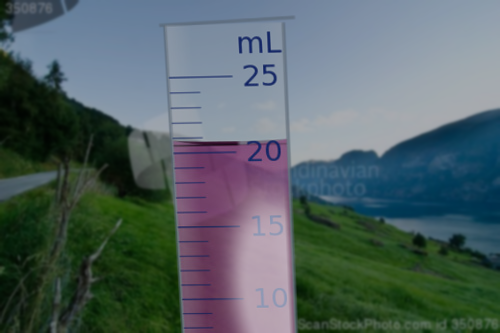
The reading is mL 20.5
